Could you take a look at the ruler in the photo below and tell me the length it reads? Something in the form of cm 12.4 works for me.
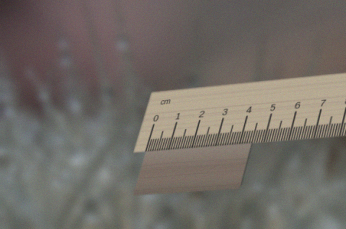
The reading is cm 4.5
